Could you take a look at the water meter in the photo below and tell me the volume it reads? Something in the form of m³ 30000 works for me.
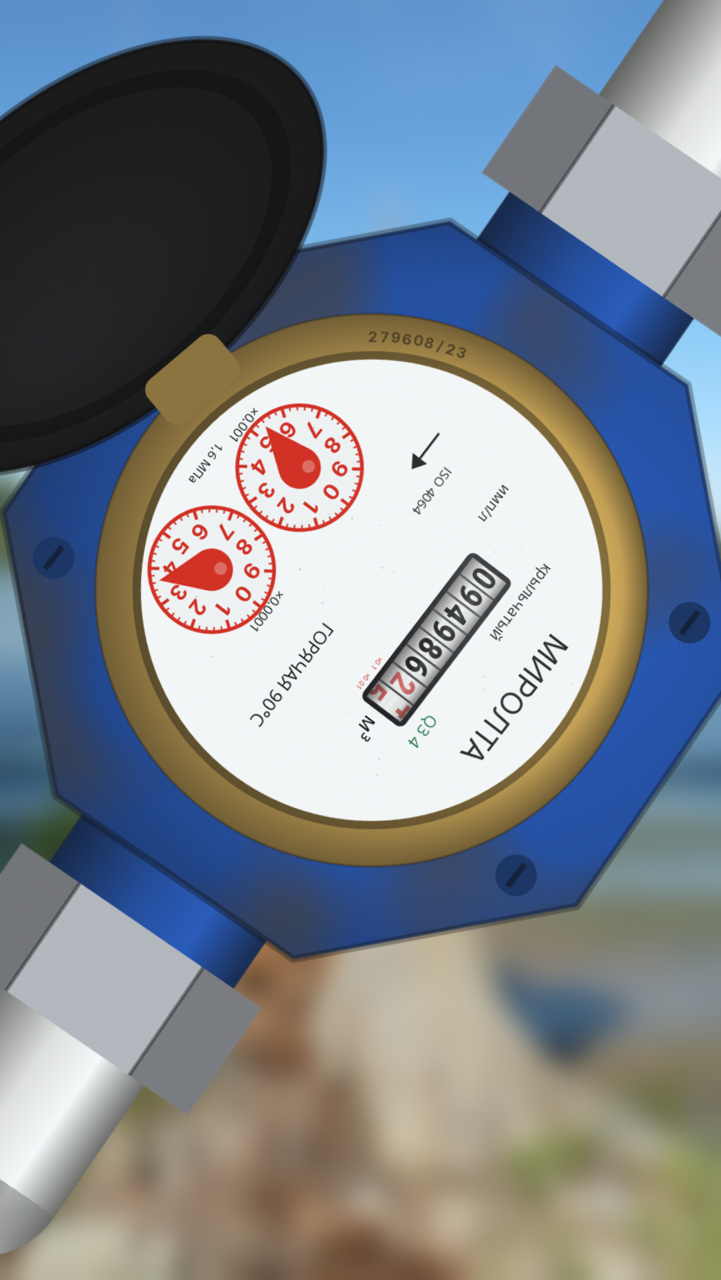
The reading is m³ 94986.2453
